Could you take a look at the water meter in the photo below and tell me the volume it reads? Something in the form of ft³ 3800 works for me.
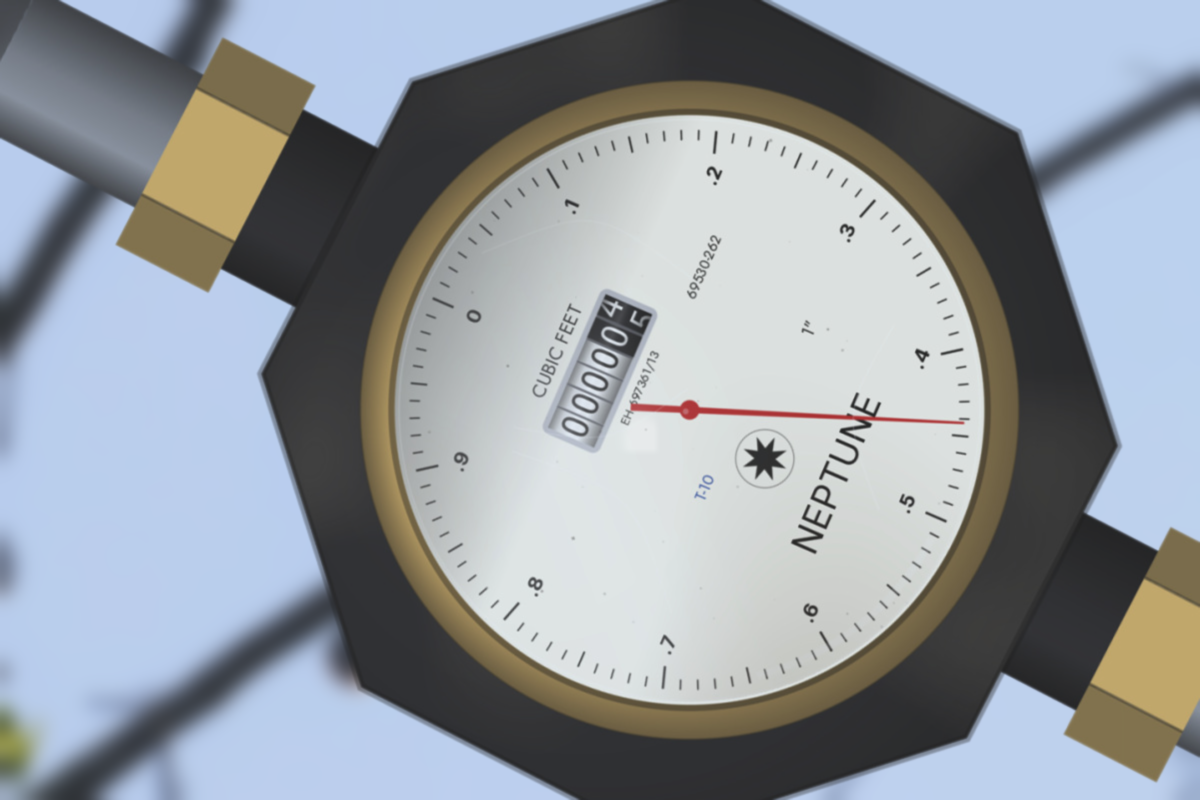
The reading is ft³ 4.44
